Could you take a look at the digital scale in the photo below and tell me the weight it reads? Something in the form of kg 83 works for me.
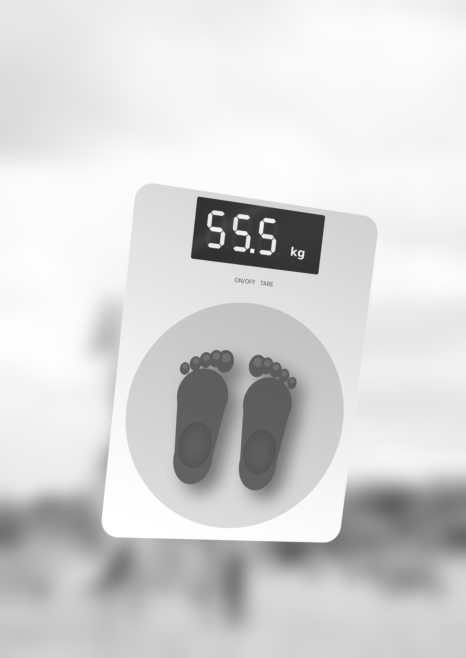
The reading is kg 55.5
